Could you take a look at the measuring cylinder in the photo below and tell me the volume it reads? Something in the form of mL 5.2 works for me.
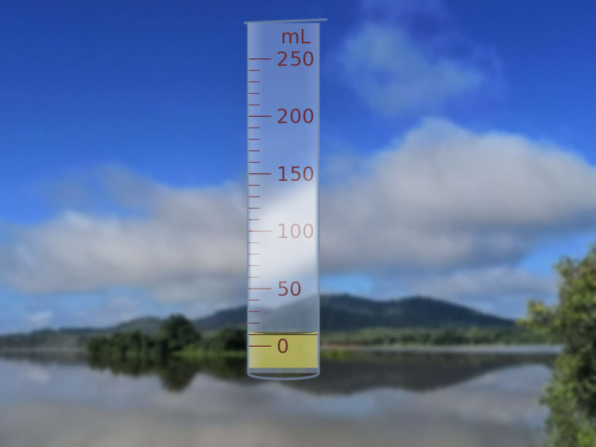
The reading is mL 10
